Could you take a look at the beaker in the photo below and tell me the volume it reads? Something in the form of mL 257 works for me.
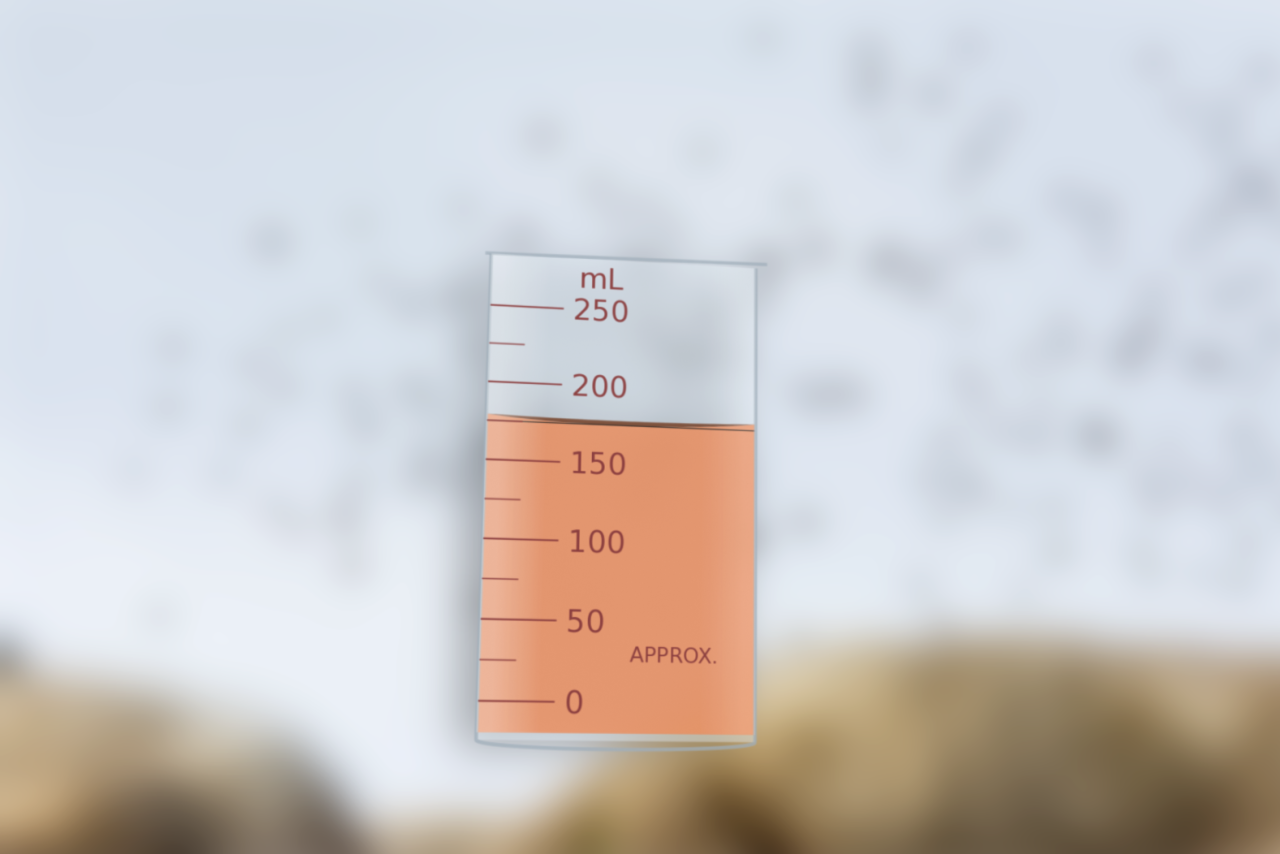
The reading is mL 175
